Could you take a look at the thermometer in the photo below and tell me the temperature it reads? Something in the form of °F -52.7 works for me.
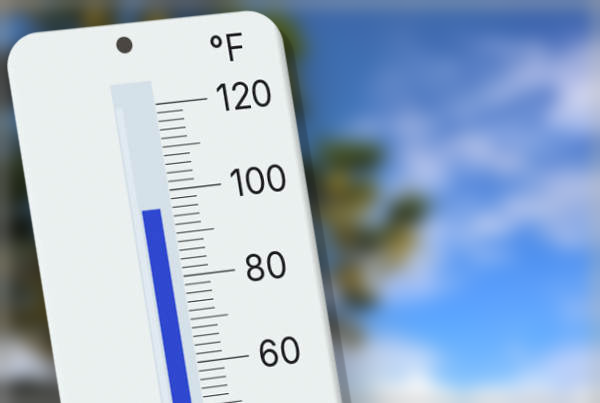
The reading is °F 96
